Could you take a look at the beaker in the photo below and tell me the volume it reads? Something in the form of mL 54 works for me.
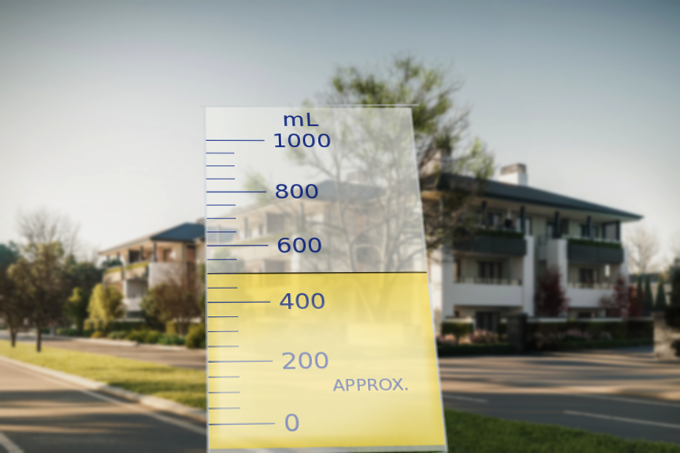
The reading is mL 500
